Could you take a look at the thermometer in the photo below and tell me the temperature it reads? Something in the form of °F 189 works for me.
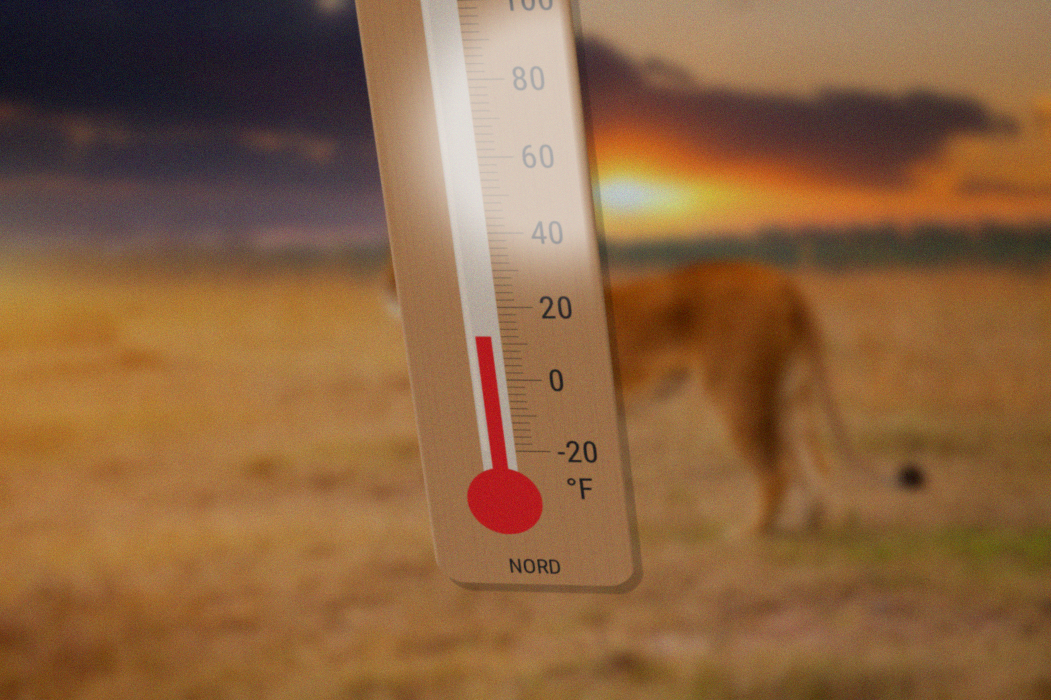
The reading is °F 12
